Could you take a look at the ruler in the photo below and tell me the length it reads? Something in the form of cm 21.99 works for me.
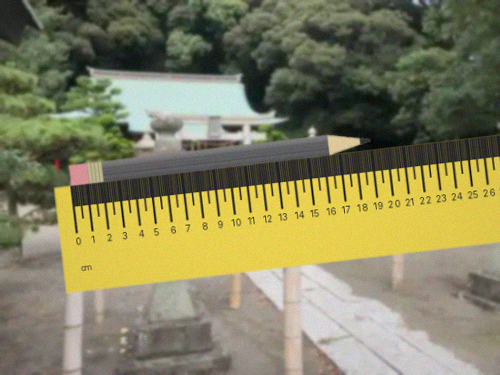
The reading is cm 19
